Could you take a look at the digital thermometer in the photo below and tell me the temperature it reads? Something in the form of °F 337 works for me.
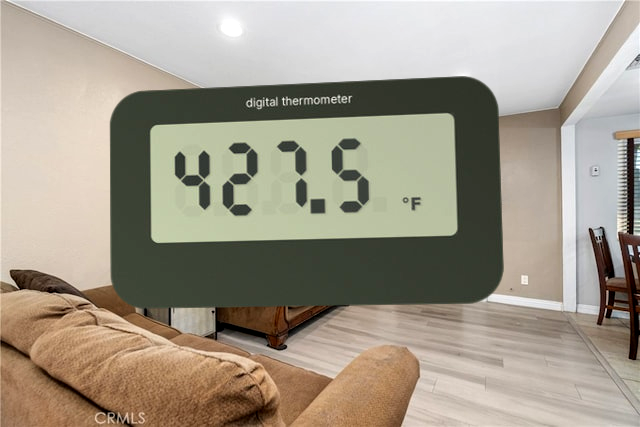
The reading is °F 427.5
